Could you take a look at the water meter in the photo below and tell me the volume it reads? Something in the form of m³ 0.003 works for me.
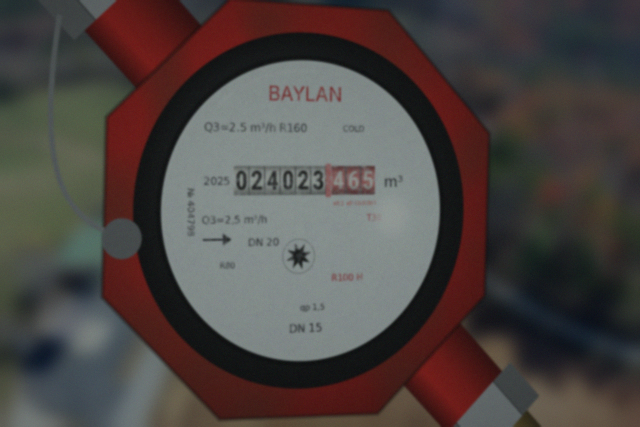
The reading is m³ 24023.465
